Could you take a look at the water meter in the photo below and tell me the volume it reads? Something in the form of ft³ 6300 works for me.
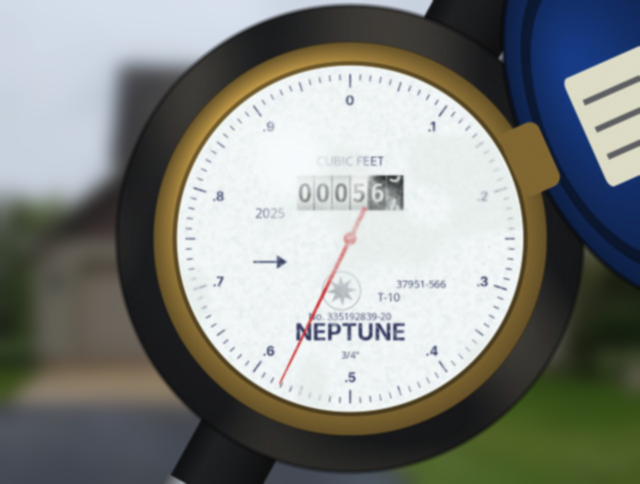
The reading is ft³ 563.57
